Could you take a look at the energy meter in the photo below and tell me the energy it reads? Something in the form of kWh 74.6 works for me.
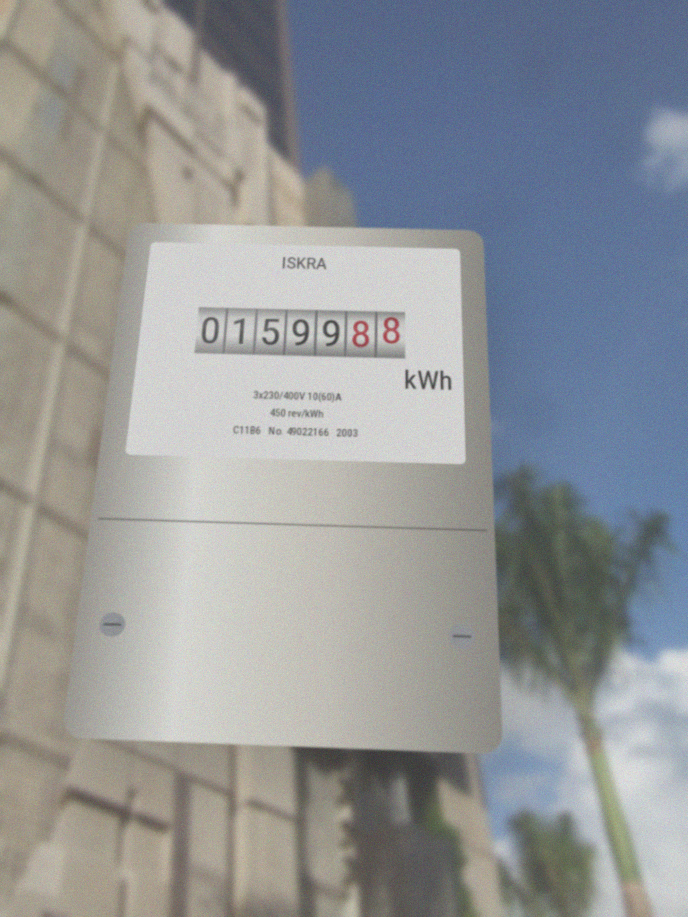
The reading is kWh 1599.88
